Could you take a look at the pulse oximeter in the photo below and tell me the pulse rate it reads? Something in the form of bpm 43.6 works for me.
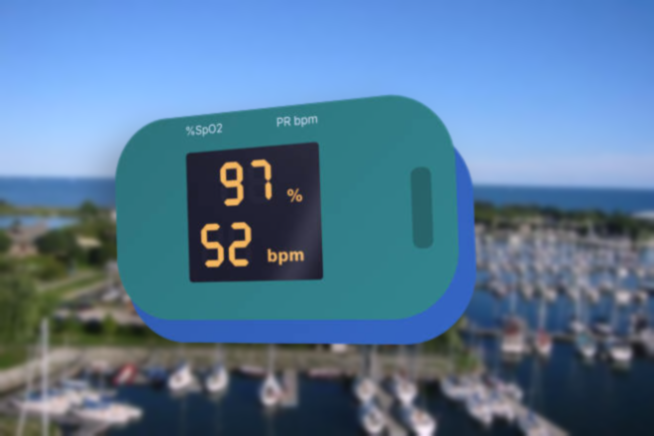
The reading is bpm 52
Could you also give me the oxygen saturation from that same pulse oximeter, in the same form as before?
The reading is % 97
